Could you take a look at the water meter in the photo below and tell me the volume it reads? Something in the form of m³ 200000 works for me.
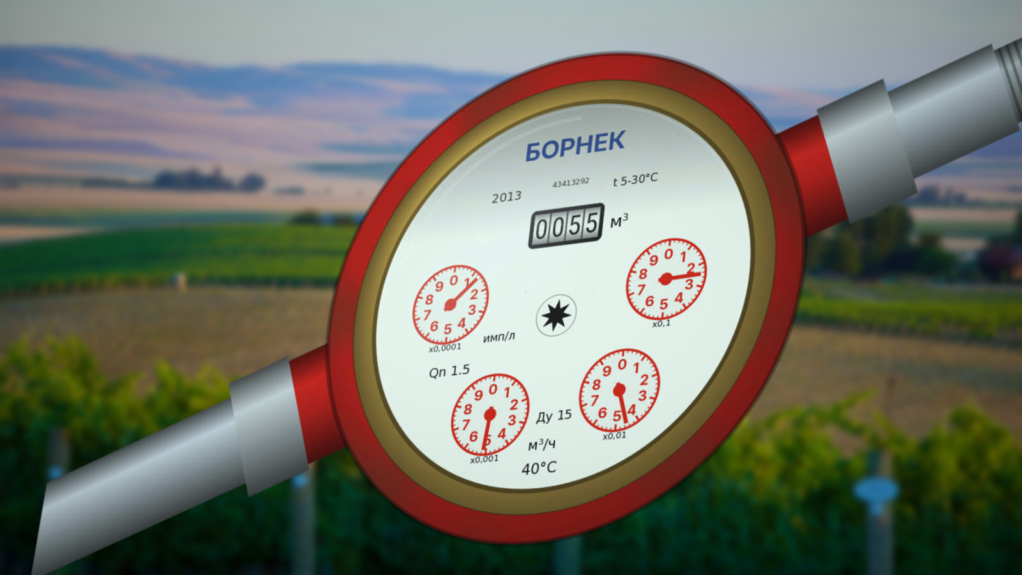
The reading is m³ 55.2451
